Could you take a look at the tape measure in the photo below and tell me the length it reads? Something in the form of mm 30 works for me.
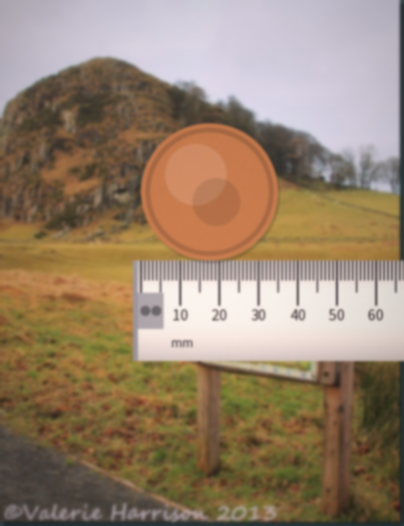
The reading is mm 35
